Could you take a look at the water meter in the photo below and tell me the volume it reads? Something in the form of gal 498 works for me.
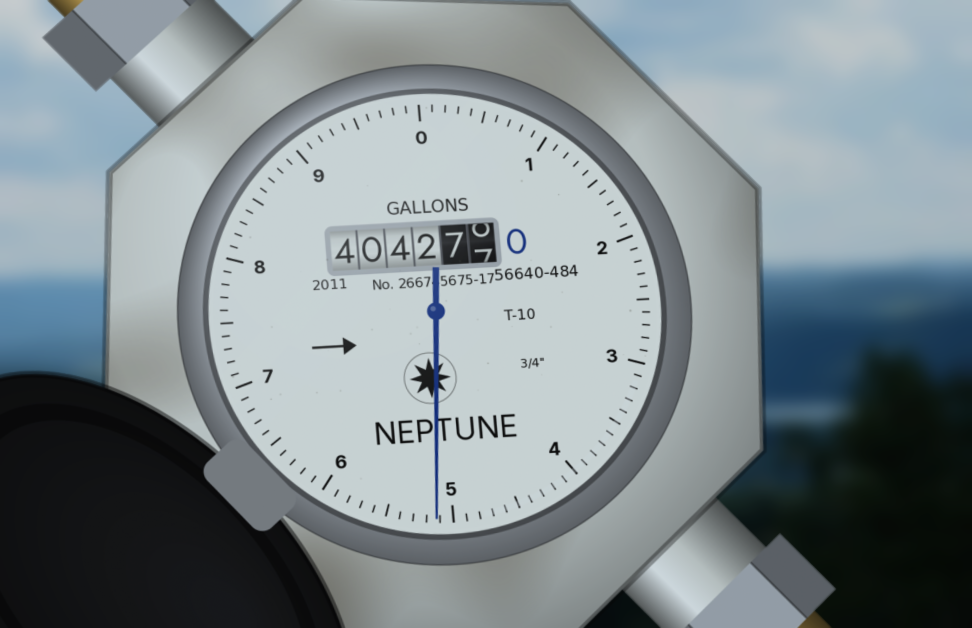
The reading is gal 4042765.1
